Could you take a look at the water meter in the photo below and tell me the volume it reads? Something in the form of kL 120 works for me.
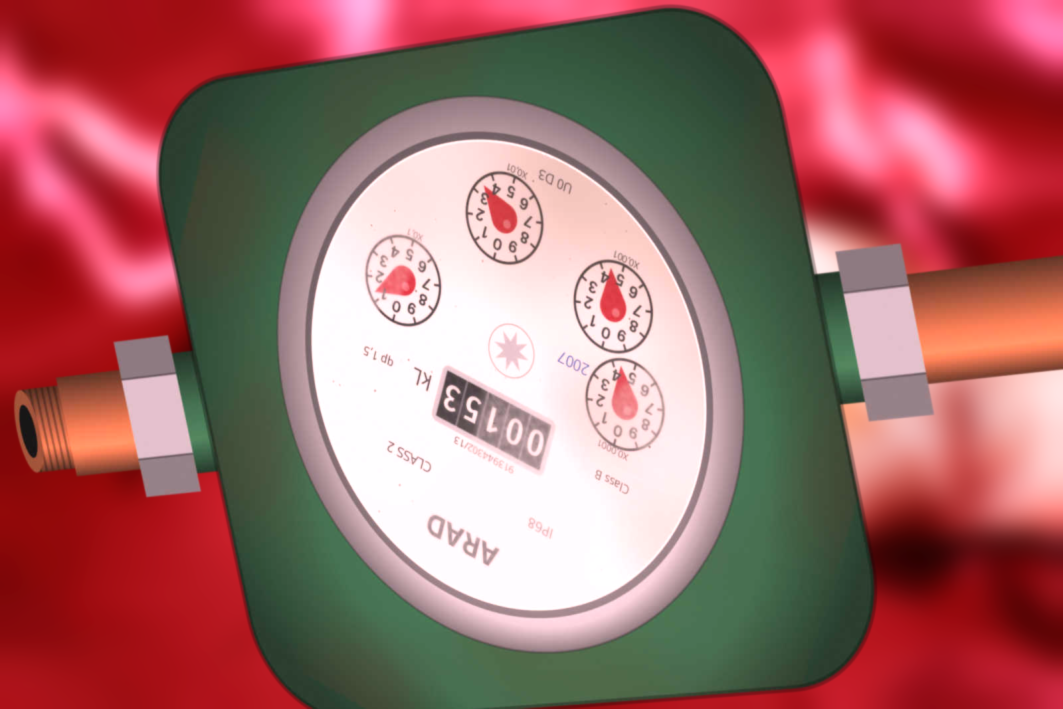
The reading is kL 153.1344
